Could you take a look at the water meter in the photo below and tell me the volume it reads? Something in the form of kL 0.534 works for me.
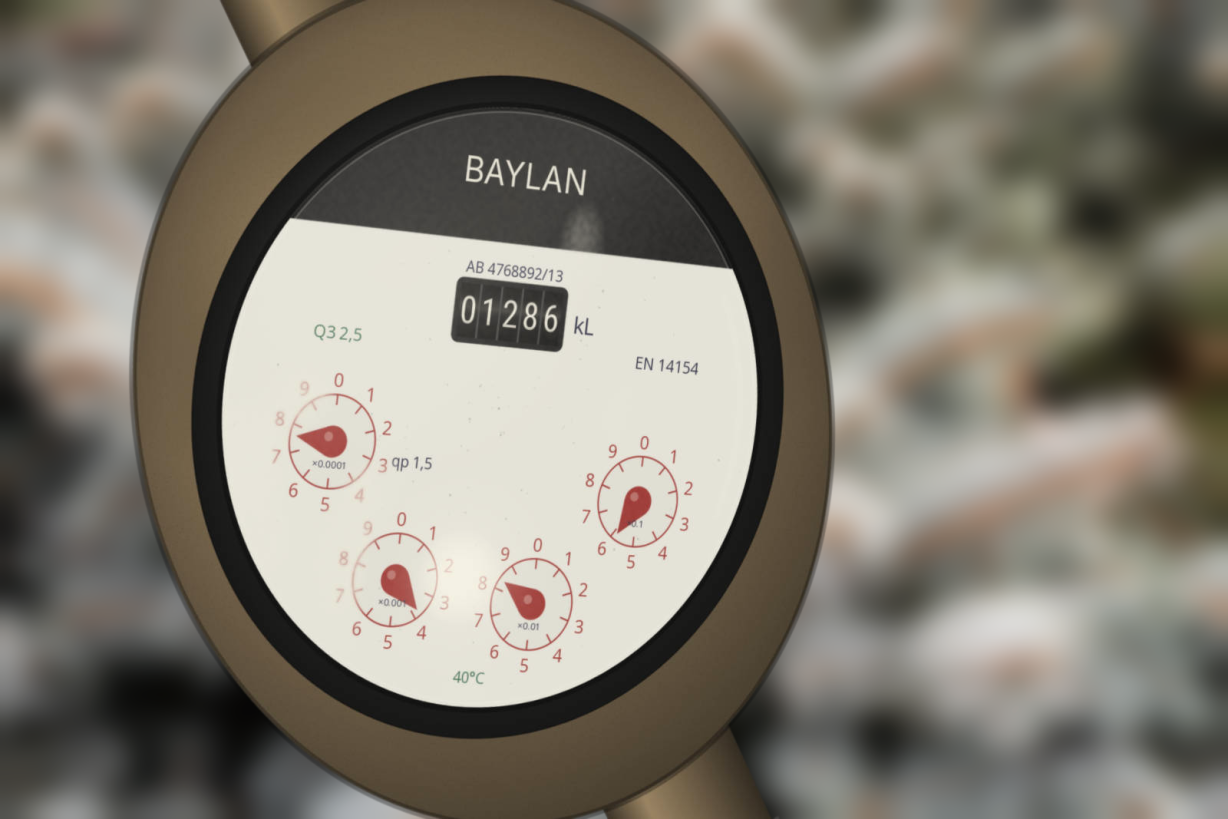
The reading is kL 1286.5837
